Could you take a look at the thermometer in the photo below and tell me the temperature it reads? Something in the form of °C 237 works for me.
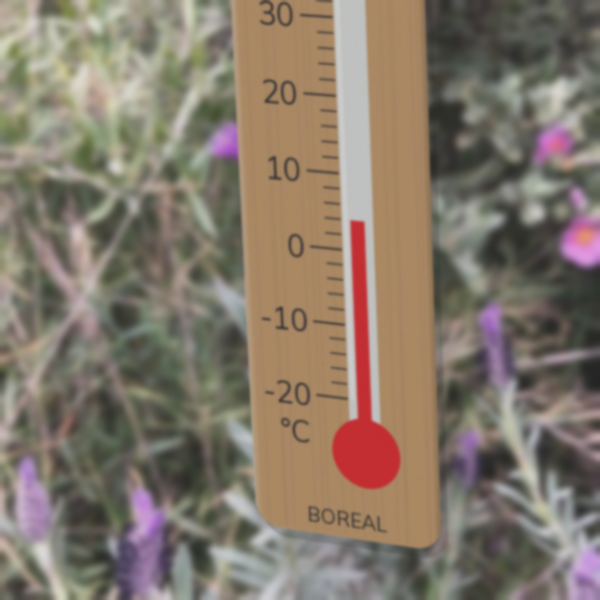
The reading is °C 4
